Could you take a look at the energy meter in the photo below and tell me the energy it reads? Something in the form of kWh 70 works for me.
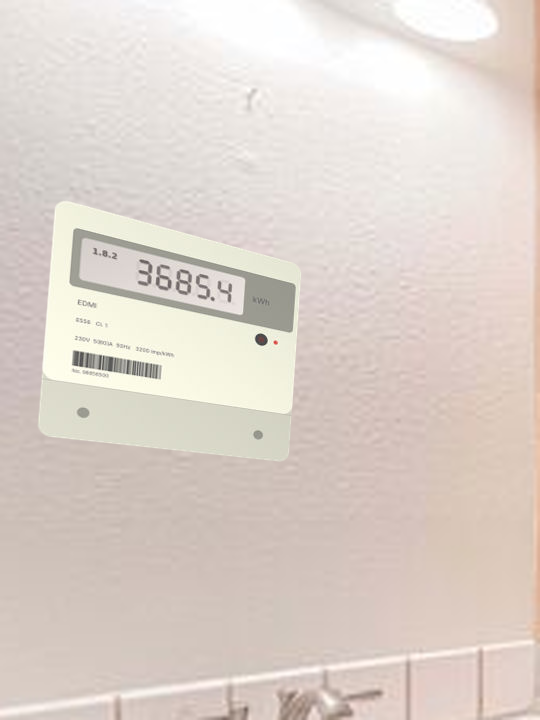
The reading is kWh 3685.4
